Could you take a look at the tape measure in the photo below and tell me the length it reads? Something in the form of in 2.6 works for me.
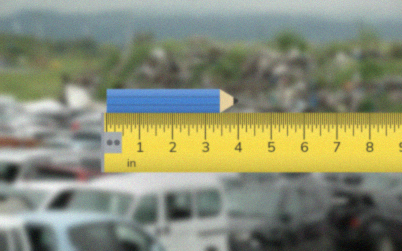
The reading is in 4
